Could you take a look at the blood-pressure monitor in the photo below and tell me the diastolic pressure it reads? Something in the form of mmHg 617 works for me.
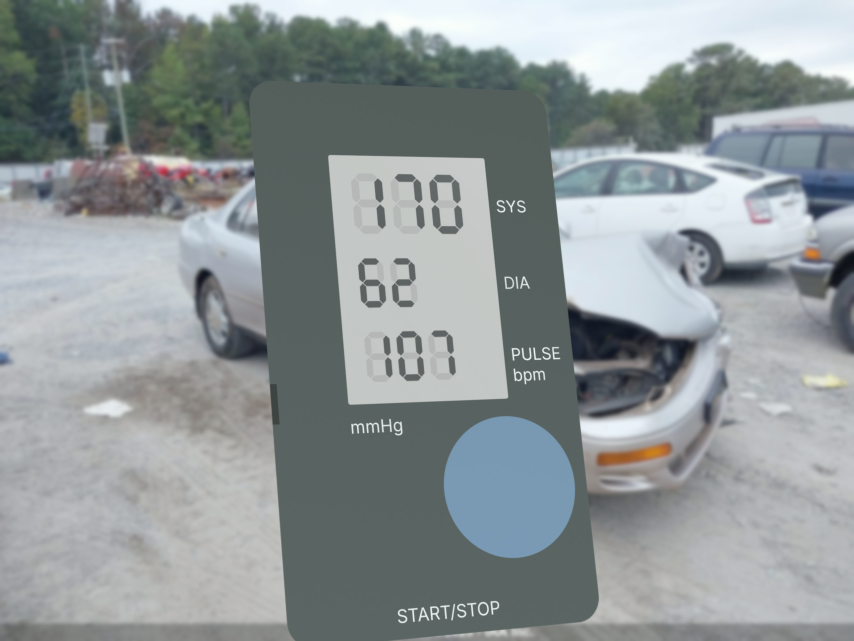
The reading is mmHg 62
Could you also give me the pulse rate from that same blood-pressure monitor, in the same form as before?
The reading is bpm 107
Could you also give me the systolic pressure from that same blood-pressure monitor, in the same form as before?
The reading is mmHg 170
